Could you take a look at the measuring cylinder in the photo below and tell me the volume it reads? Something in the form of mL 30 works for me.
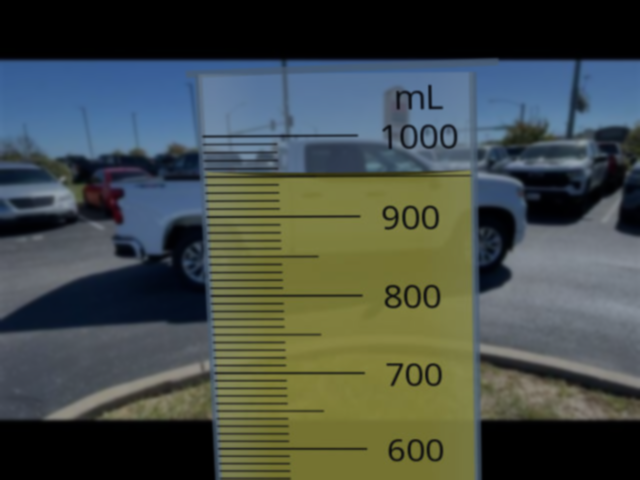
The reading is mL 950
